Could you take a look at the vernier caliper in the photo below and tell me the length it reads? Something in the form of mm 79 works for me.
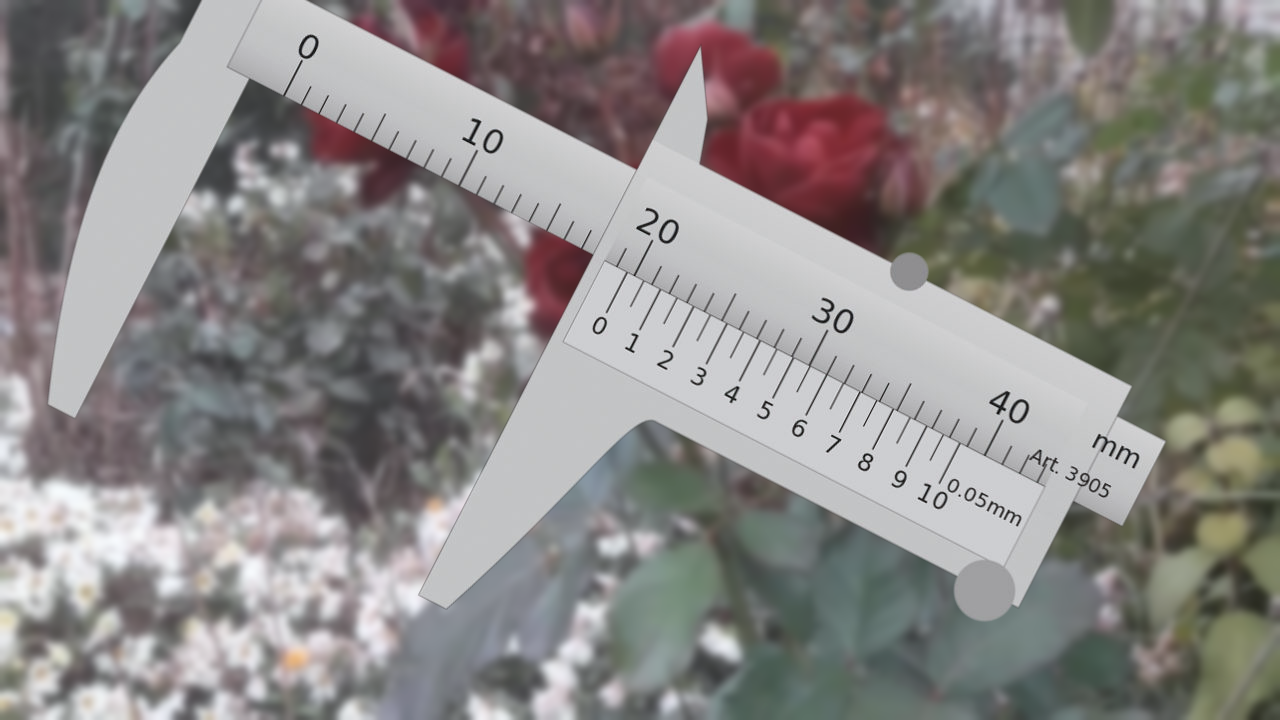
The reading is mm 19.6
